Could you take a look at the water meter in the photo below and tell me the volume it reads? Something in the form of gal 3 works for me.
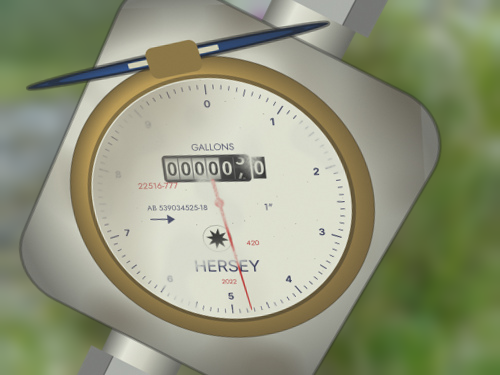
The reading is gal 34.7
